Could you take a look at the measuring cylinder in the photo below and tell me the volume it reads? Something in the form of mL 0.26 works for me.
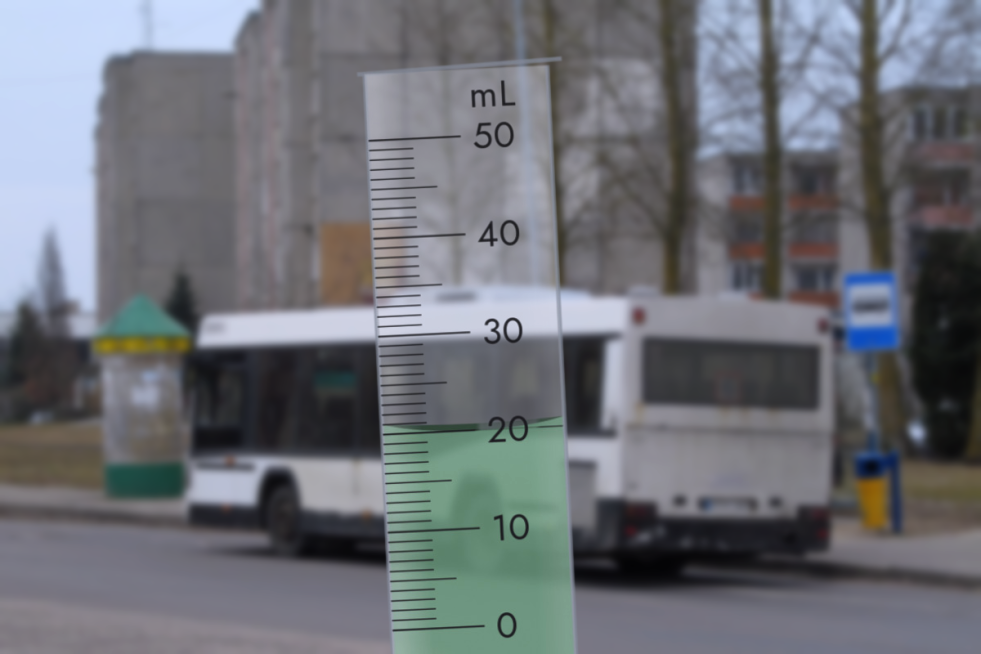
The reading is mL 20
